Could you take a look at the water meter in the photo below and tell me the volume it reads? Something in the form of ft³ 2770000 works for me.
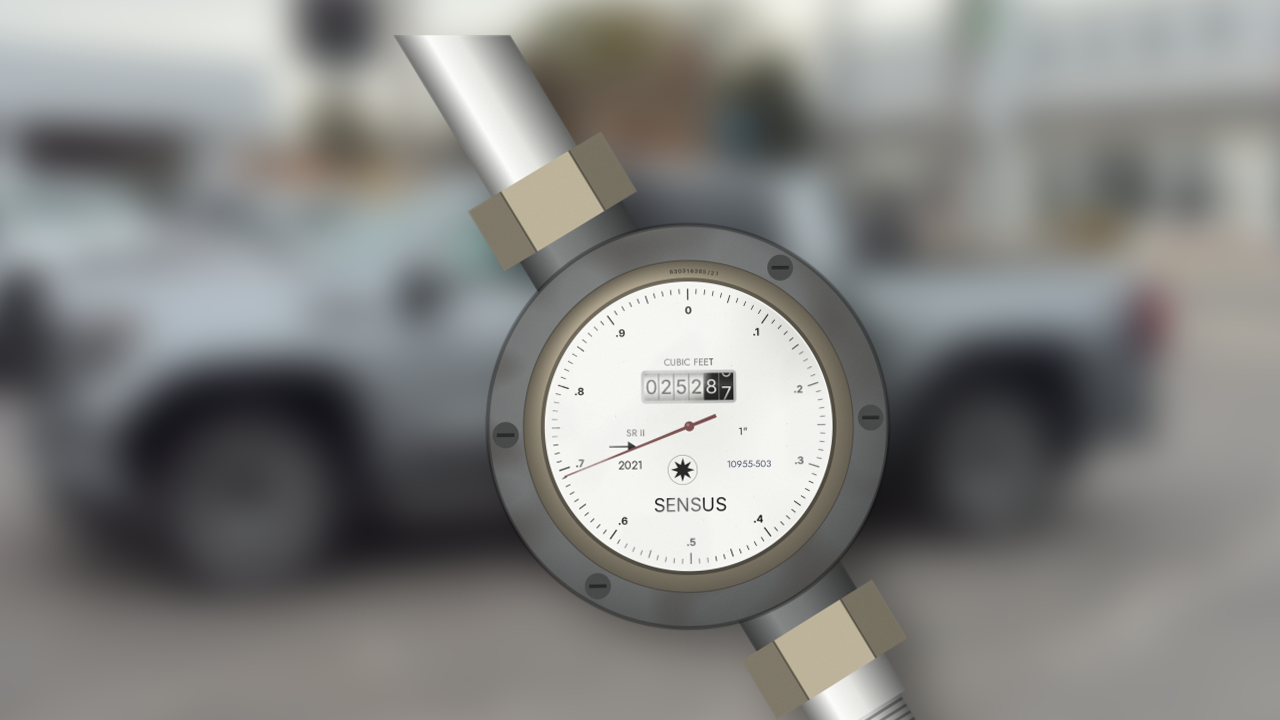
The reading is ft³ 25286.69
